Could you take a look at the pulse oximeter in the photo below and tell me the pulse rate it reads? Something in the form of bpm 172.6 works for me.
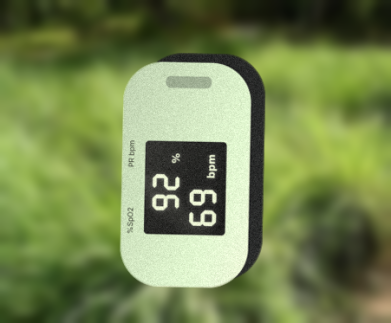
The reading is bpm 69
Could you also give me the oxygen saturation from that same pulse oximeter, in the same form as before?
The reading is % 92
